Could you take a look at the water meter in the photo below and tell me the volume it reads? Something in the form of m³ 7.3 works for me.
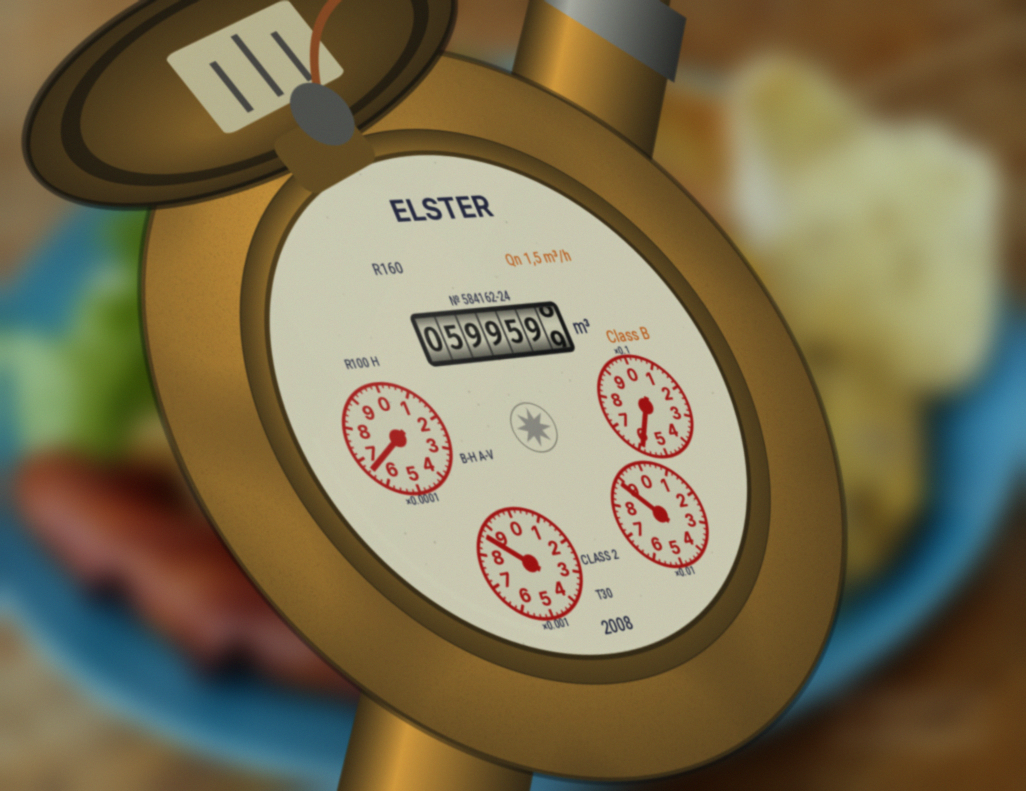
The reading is m³ 599598.5886
